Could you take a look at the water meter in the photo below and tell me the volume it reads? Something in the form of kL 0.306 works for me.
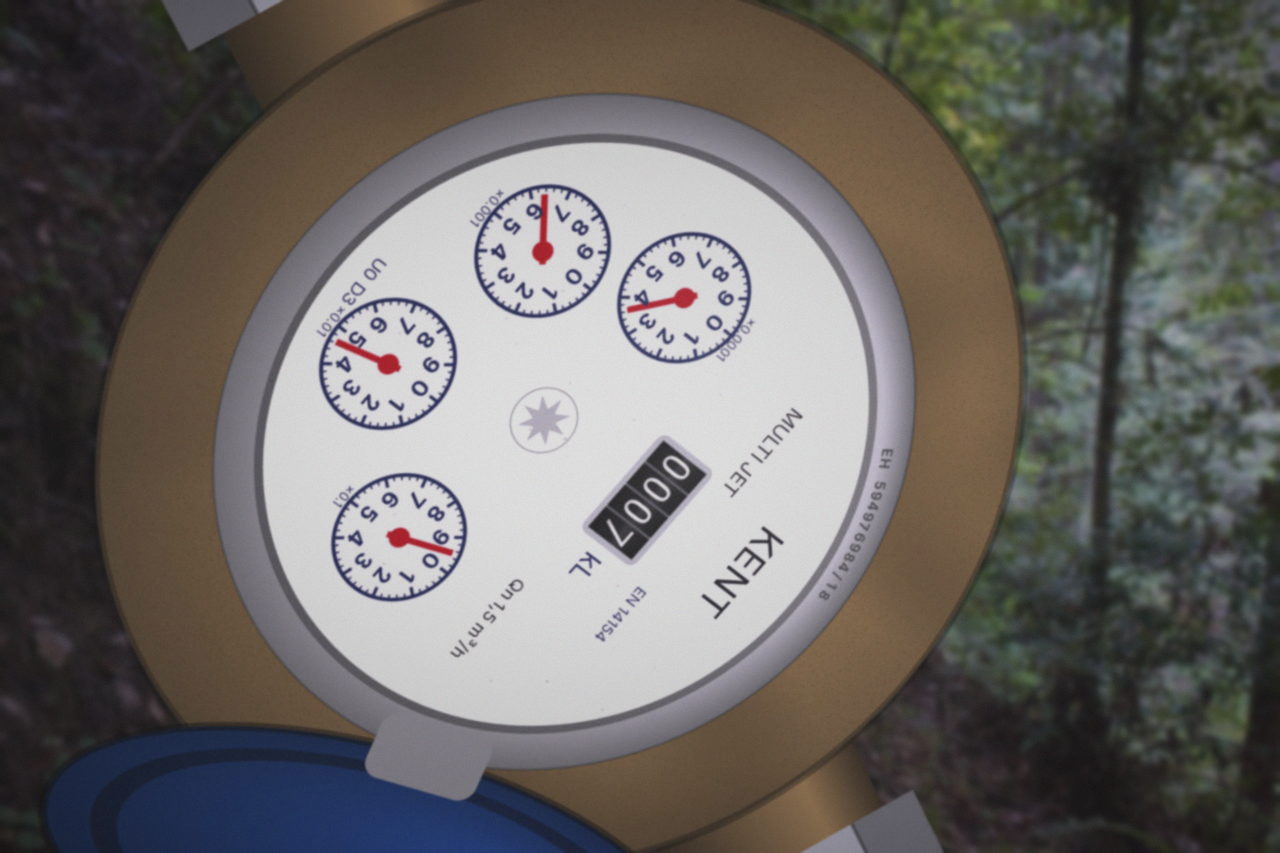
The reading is kL 6.9463
